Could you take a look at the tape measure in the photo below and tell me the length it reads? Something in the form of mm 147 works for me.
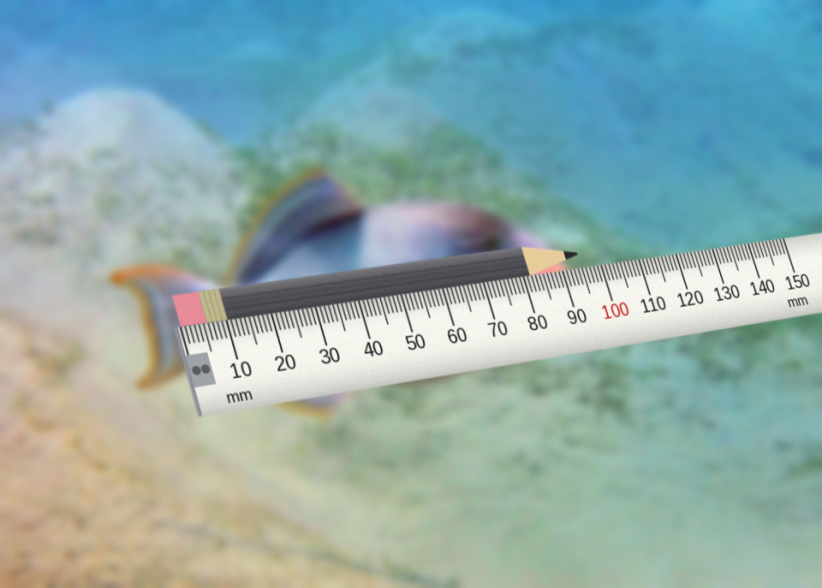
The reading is mm 95
